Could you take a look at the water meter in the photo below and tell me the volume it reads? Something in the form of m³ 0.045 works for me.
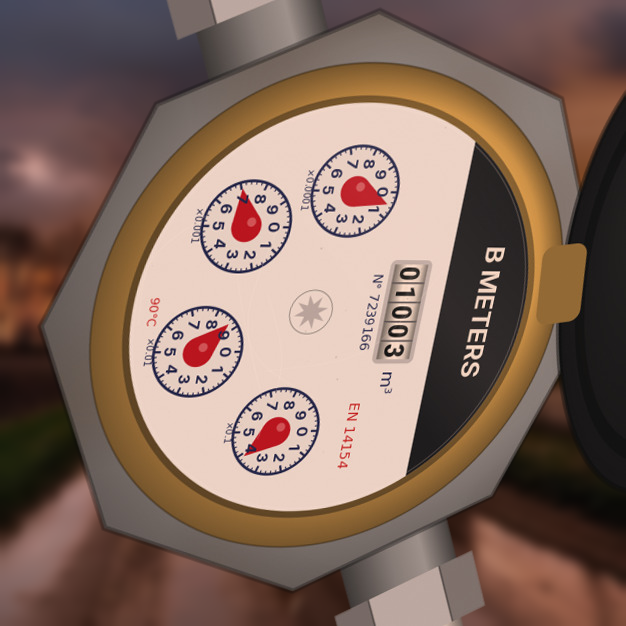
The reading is m³ 1003.3870
